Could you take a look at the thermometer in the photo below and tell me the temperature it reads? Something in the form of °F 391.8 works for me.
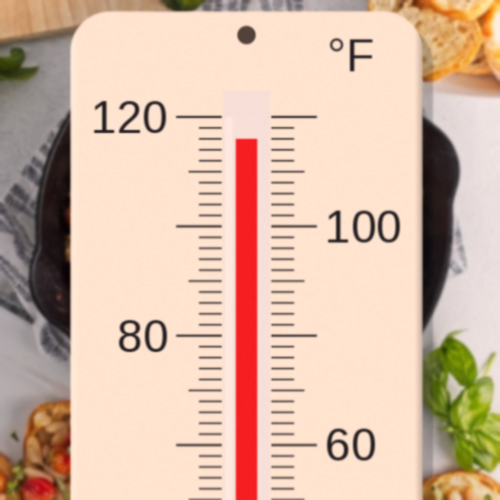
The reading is °F 116
